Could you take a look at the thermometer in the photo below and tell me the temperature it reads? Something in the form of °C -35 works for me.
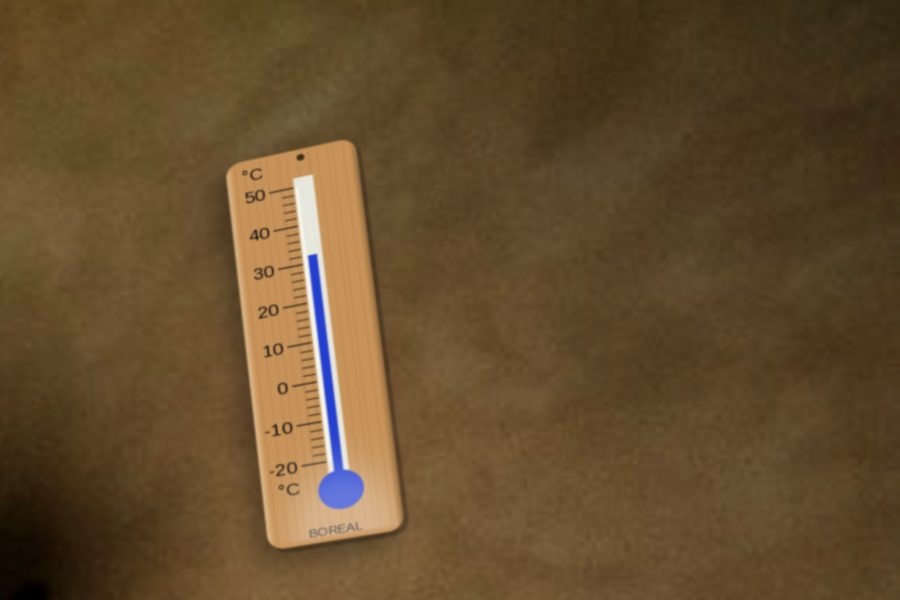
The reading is °C 32
